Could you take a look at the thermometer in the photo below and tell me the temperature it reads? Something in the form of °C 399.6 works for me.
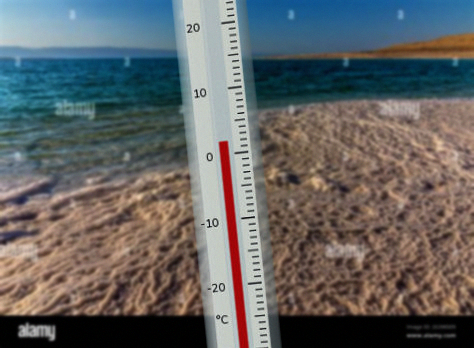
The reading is °C 2
